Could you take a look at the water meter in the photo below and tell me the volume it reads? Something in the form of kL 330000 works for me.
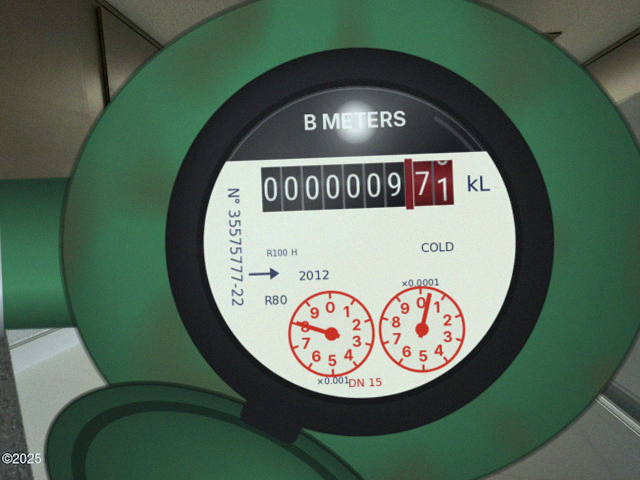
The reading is kL 9.7080
